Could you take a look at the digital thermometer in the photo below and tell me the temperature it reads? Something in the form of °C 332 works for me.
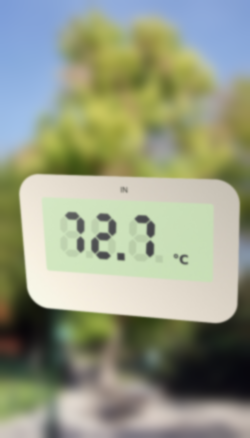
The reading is °C 72.7
